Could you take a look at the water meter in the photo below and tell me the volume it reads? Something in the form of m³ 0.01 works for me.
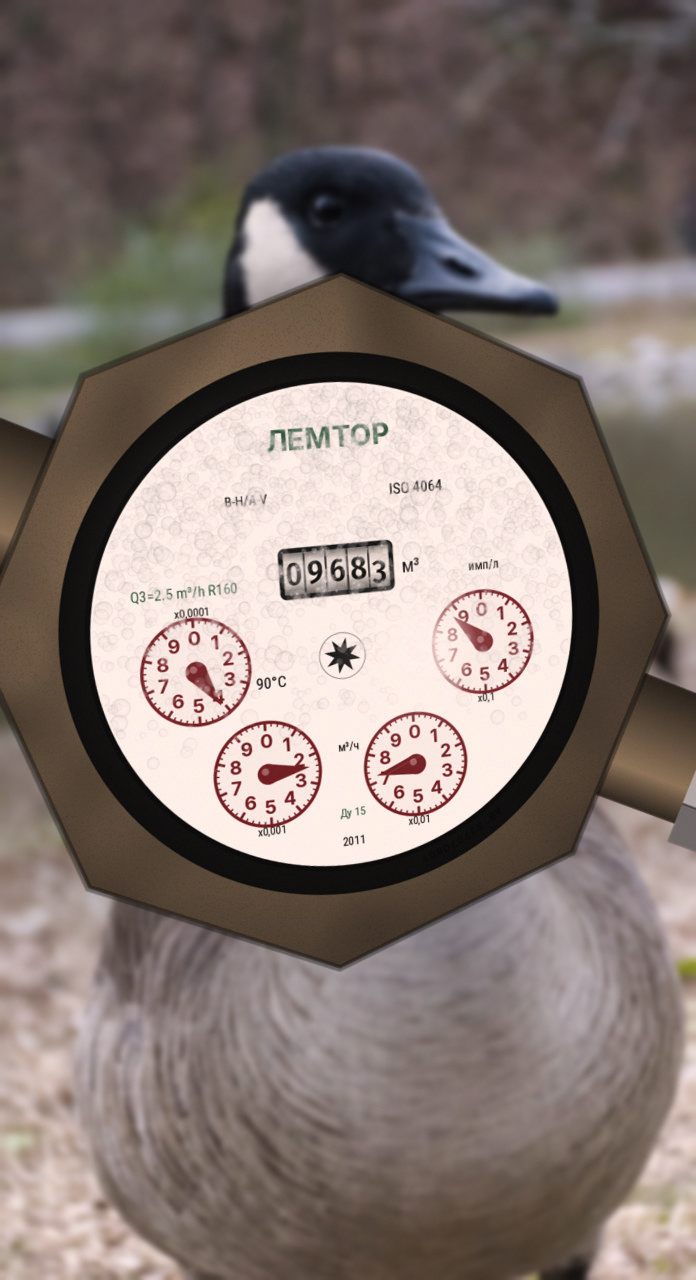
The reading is m³ 9682.8724
